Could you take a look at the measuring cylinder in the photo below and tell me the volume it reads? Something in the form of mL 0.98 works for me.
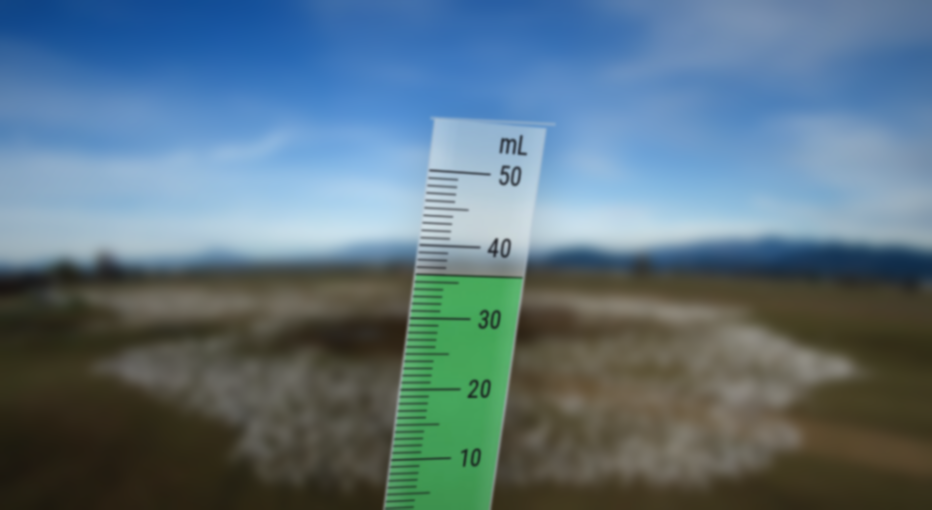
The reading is mL 36
